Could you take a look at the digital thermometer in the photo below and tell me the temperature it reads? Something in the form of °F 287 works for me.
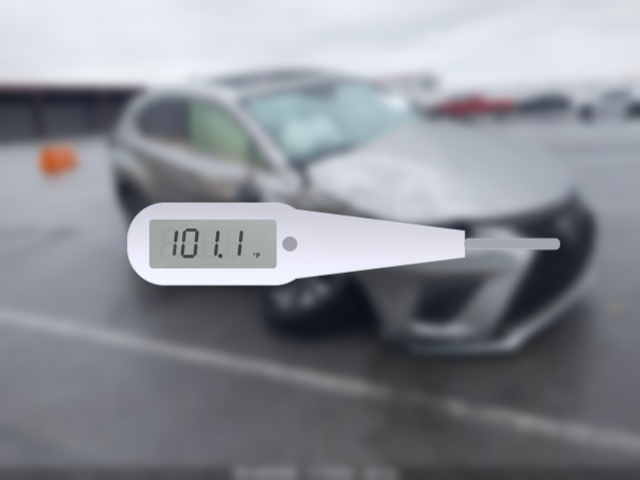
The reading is °F 101.1
